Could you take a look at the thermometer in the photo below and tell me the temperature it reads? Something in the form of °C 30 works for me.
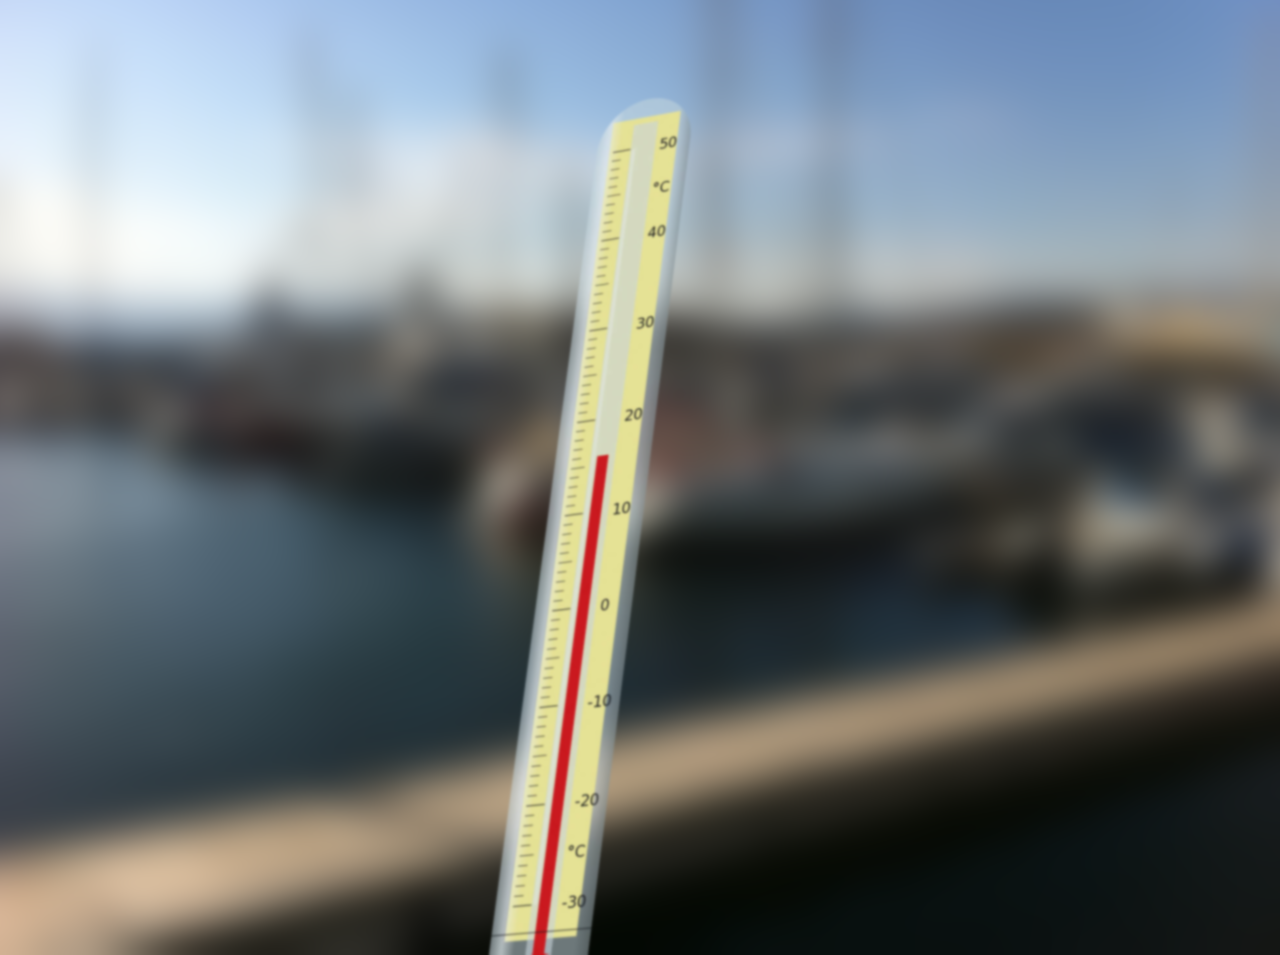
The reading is °C 16
